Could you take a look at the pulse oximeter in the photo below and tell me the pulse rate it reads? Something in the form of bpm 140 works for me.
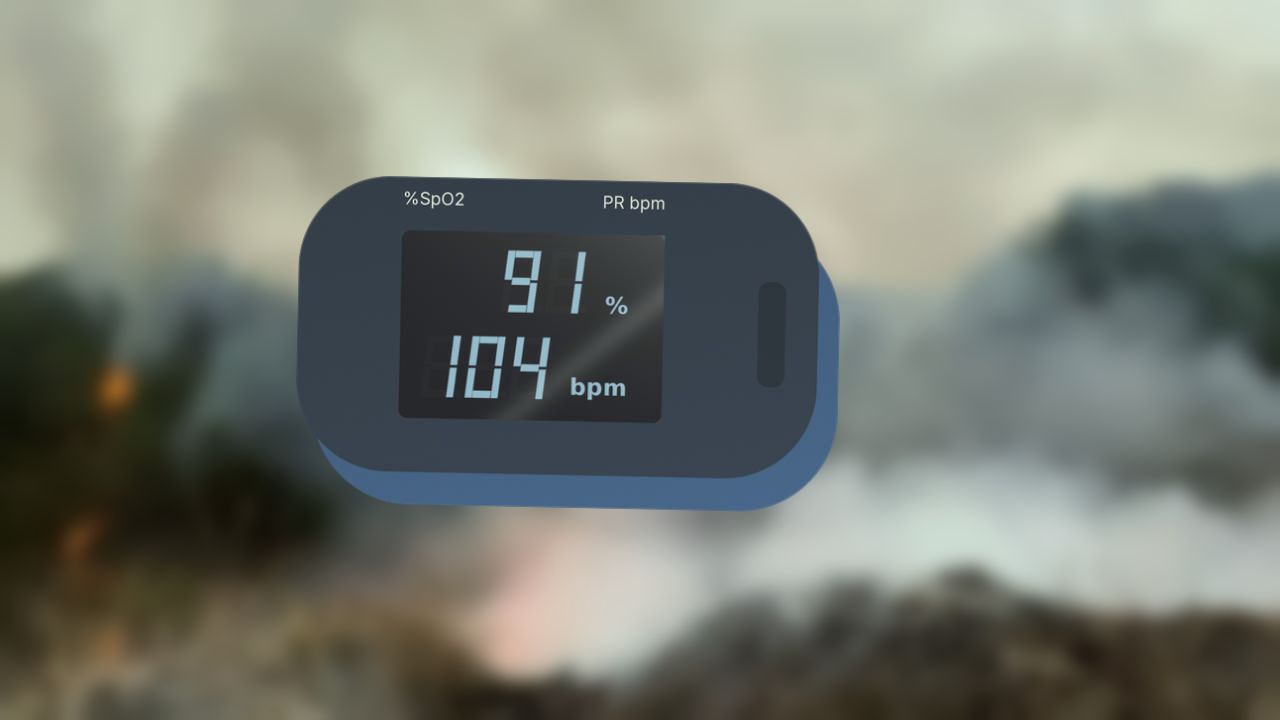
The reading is bpm 104
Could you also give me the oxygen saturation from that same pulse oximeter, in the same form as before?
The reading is % 91
